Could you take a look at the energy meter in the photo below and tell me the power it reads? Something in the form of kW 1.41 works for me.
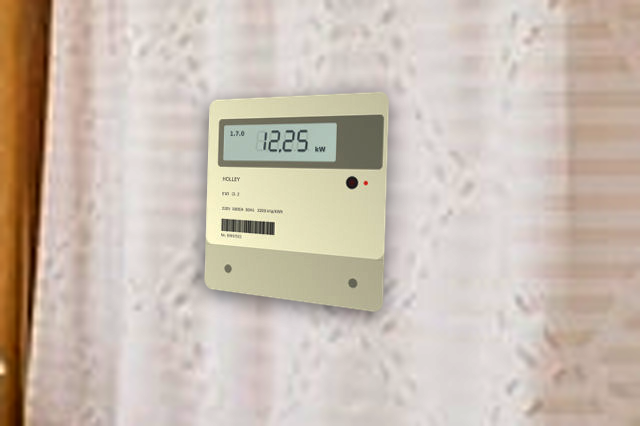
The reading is kW 12.25
